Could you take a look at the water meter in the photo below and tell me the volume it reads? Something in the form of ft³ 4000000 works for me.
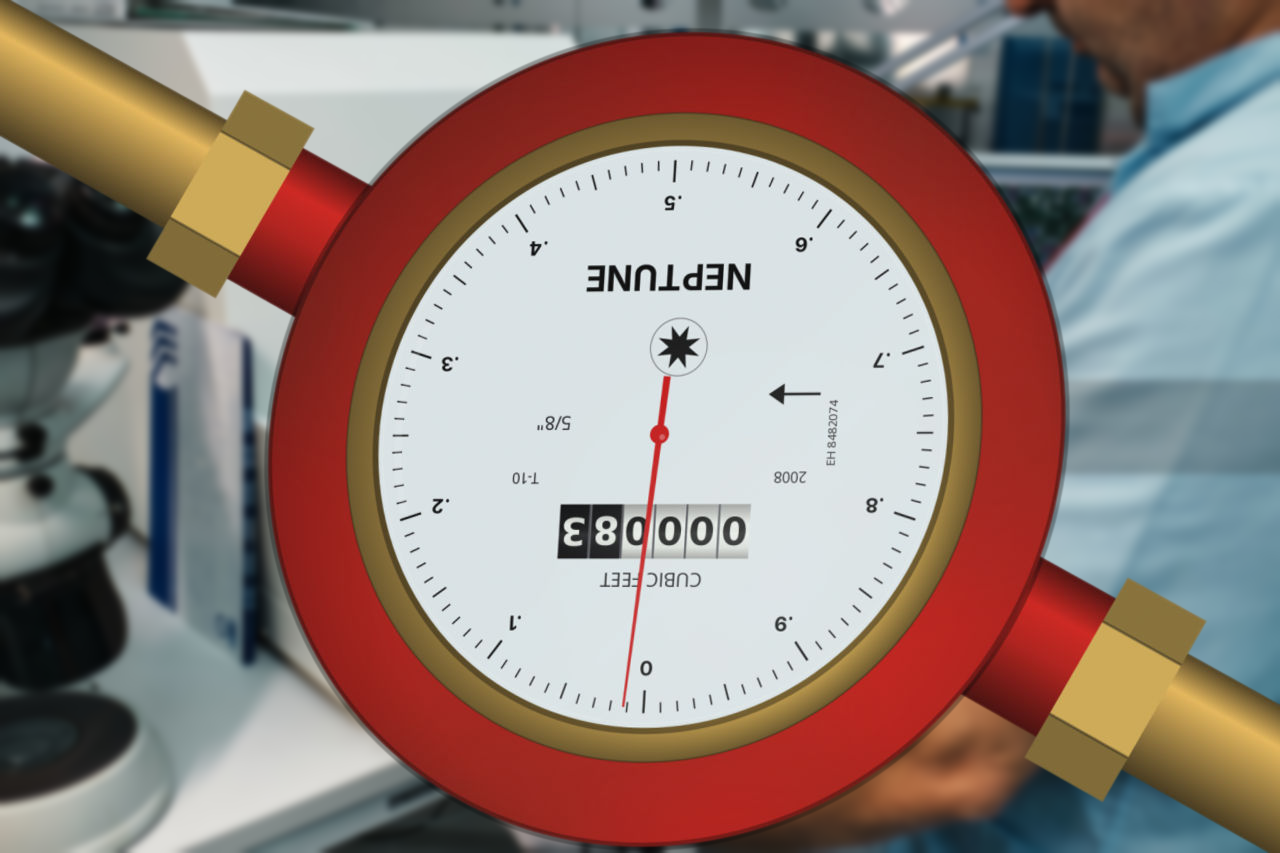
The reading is ft³ 83.01
